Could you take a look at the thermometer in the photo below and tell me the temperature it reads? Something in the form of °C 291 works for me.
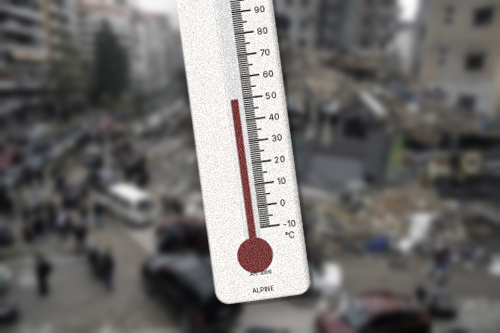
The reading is °C 50
